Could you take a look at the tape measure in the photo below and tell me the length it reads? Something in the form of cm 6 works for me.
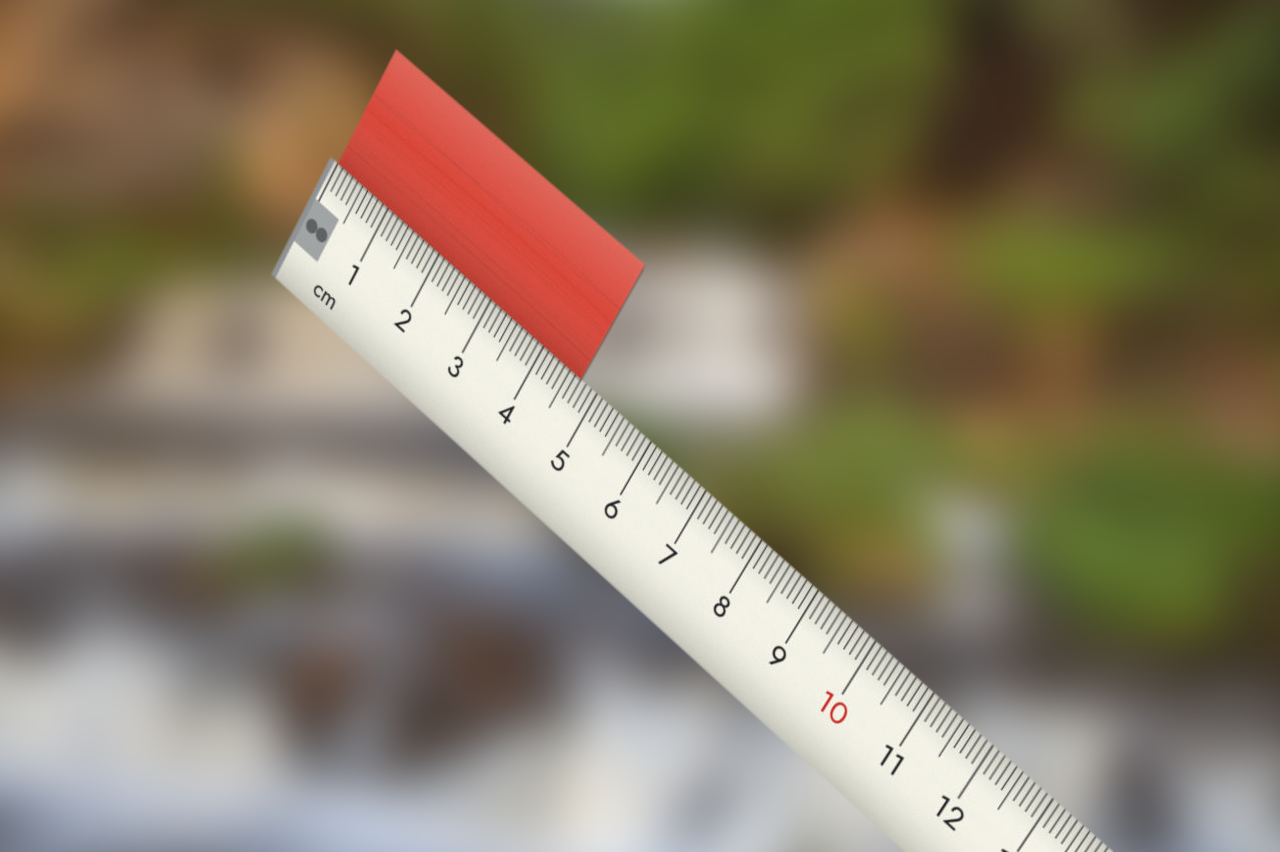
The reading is cm 4.7
